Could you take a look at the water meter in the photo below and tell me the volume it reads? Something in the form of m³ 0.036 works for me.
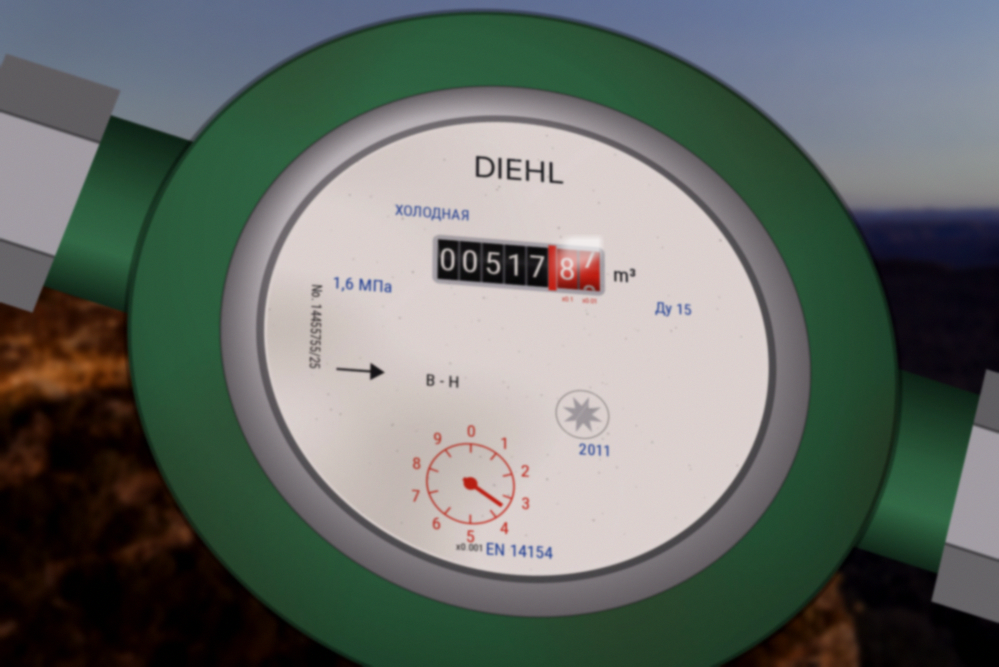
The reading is m³ 517.873
